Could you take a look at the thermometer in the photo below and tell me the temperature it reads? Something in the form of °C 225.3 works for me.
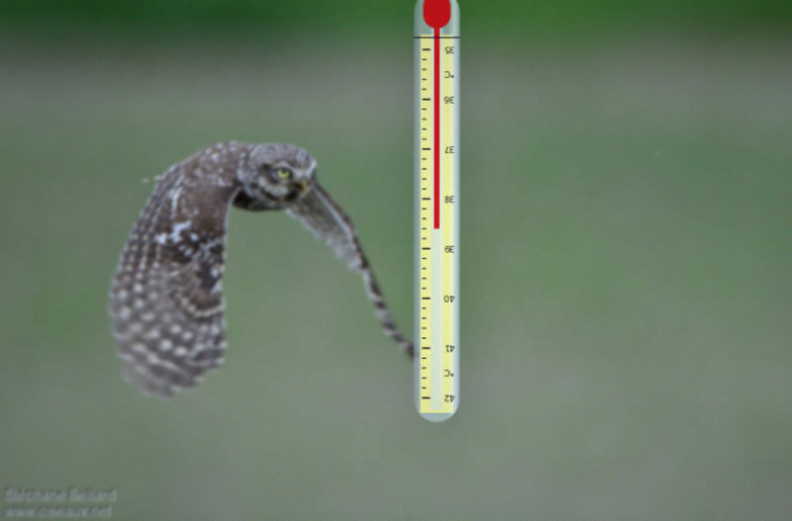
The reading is °C 38.6
